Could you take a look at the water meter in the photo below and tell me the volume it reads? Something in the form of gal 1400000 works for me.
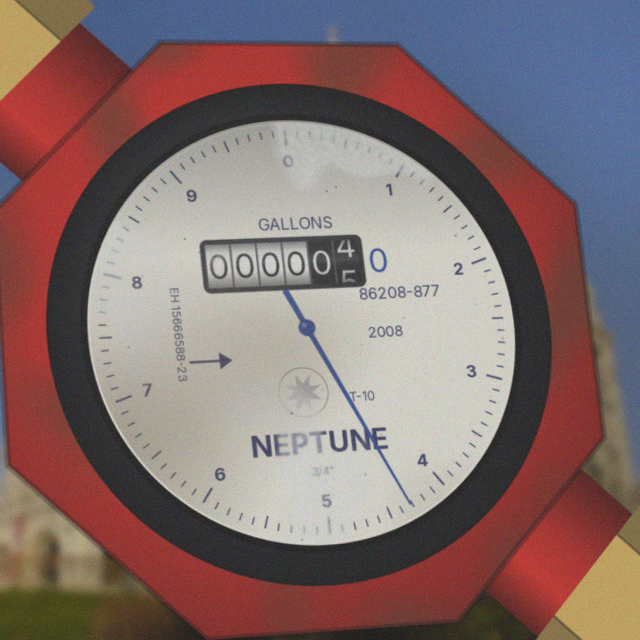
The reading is gal 44.3
